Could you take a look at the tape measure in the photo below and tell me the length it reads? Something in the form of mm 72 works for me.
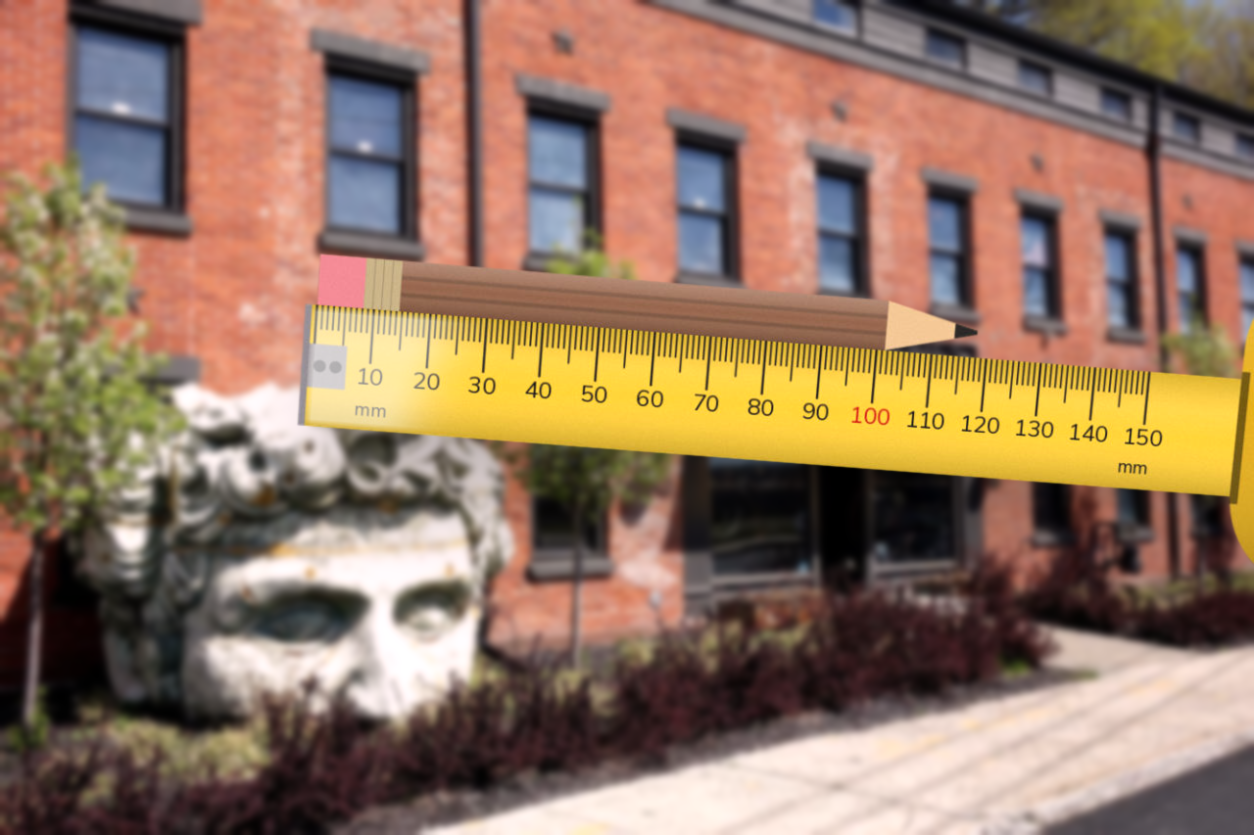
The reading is mm 118
